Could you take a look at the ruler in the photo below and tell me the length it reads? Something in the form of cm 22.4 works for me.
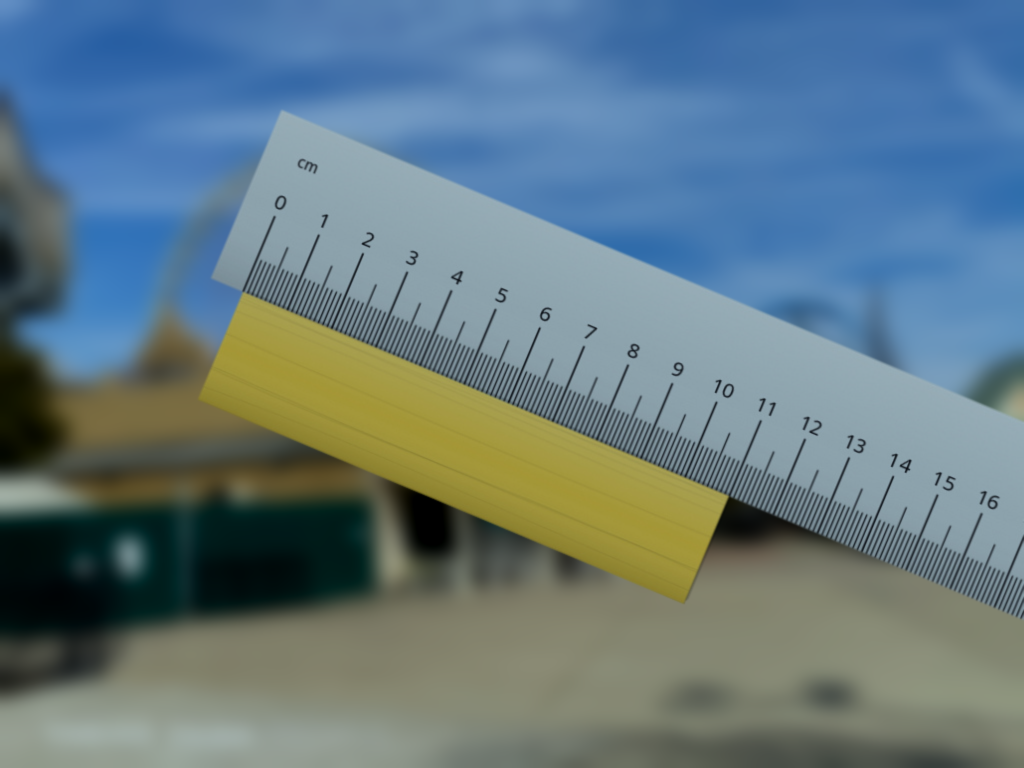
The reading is cm 11
